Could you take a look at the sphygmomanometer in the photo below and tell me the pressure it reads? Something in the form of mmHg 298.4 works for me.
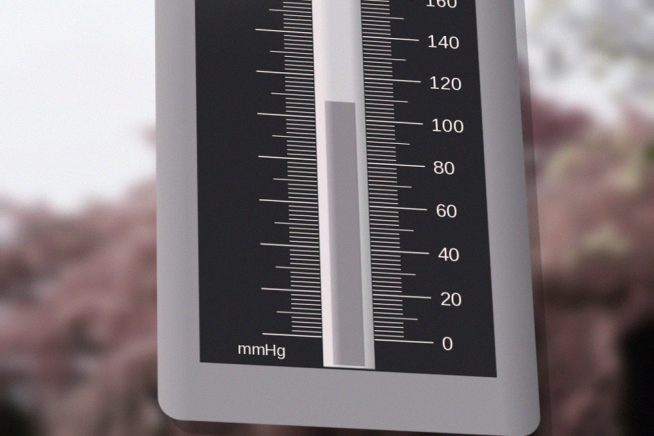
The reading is mmHg 108
